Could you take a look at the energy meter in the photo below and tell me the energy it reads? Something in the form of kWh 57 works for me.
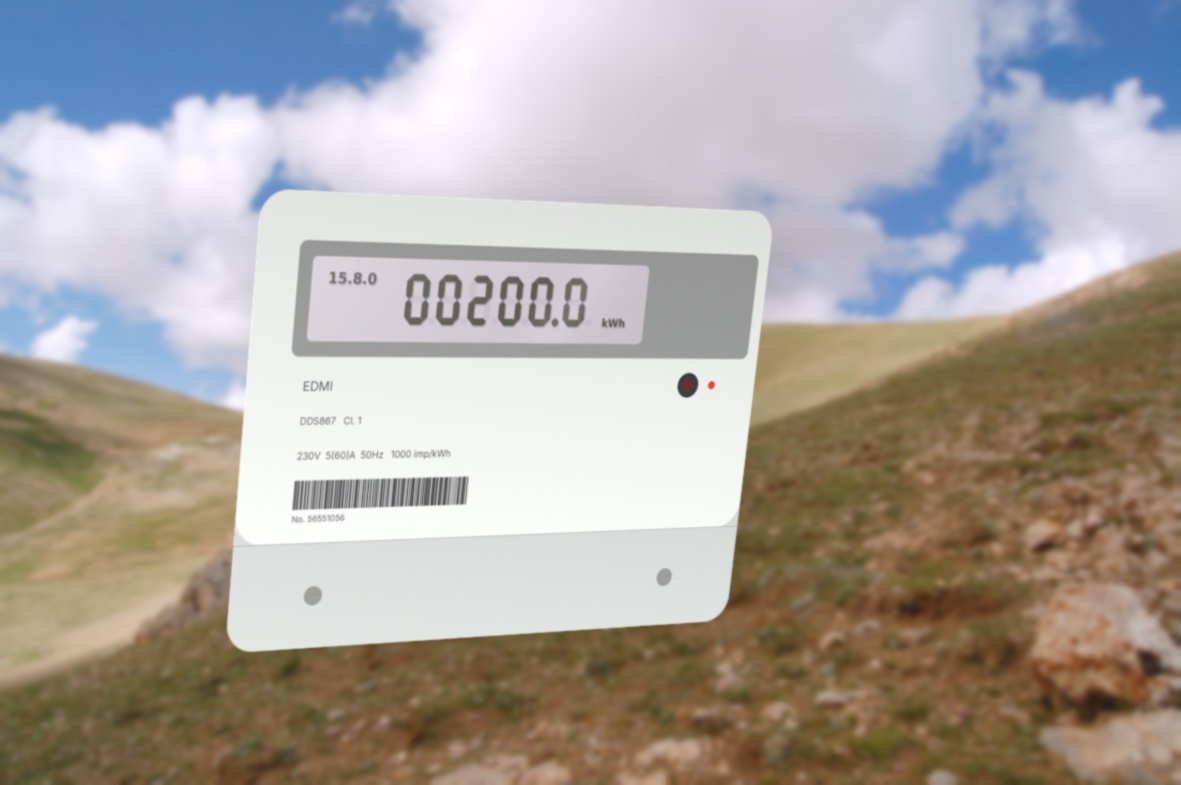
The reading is kWh 200.0
